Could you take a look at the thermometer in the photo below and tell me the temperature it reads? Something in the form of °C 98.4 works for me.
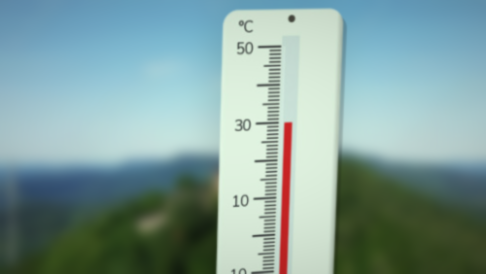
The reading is °C 30
